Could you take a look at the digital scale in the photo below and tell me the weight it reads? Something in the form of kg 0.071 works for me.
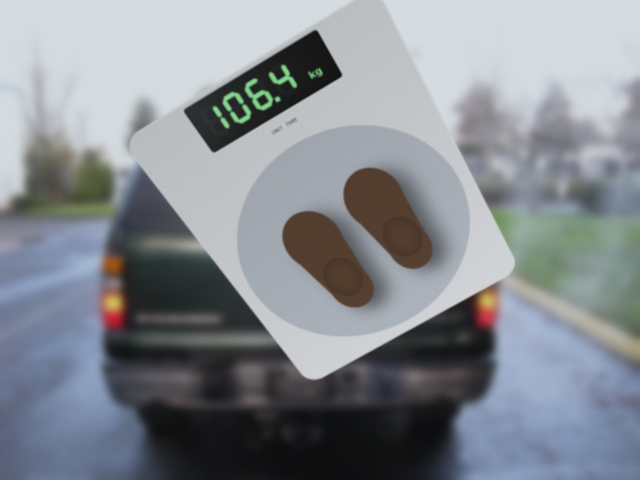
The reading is kg 106.4
